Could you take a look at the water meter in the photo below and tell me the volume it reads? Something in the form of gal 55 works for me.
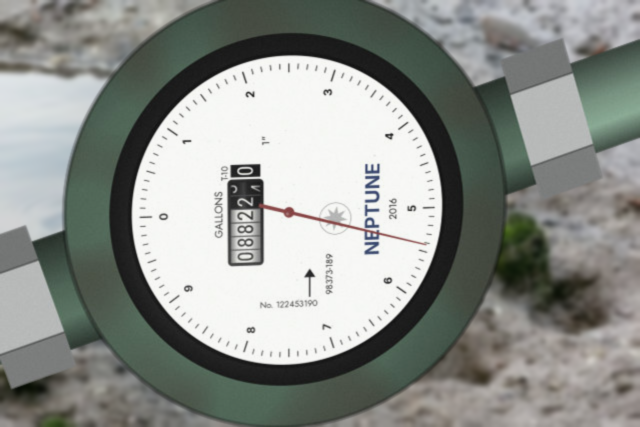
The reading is gal 882235.4
